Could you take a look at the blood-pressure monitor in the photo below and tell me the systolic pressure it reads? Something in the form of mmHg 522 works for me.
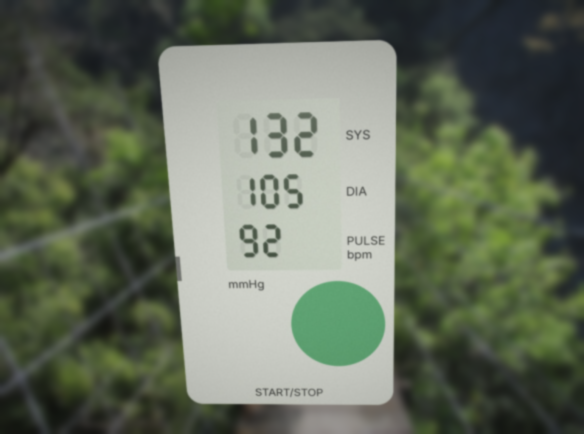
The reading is mmHg 132
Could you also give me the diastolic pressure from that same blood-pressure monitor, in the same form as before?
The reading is mmHg 105
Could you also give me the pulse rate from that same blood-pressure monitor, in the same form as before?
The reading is bpm 92
